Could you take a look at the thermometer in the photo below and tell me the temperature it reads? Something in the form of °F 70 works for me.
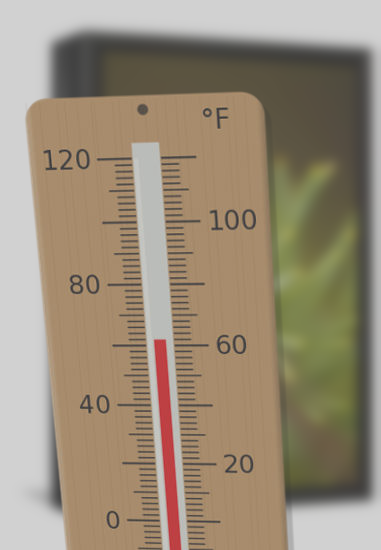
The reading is °F 62
